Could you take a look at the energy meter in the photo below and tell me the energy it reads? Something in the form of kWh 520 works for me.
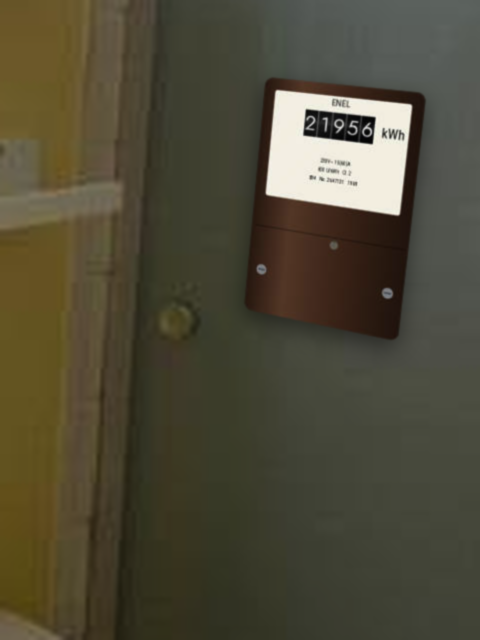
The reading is kWh 21956
